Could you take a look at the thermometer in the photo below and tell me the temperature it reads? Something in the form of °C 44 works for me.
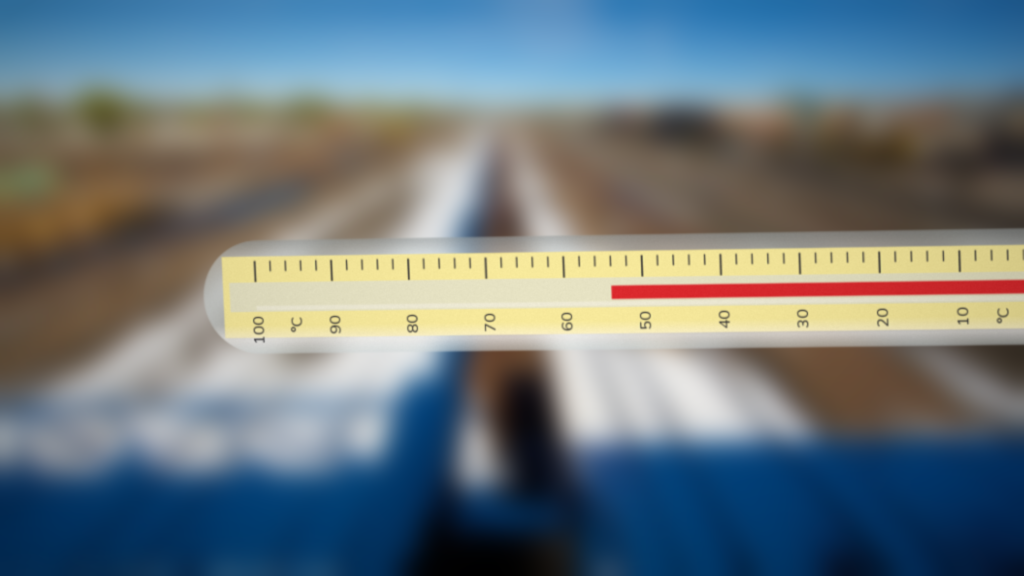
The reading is °C 54
